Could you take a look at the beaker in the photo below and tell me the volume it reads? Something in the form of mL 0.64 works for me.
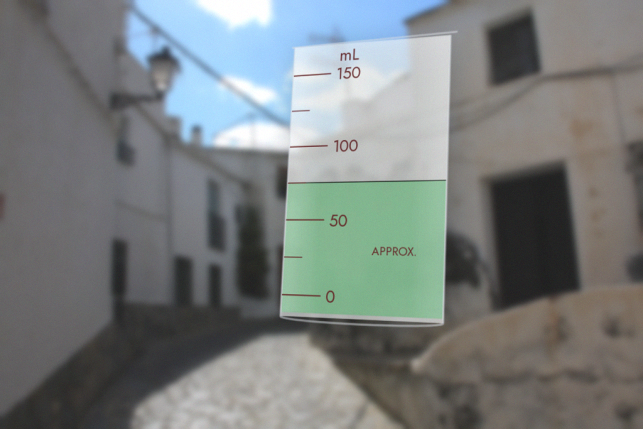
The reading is mL 75
